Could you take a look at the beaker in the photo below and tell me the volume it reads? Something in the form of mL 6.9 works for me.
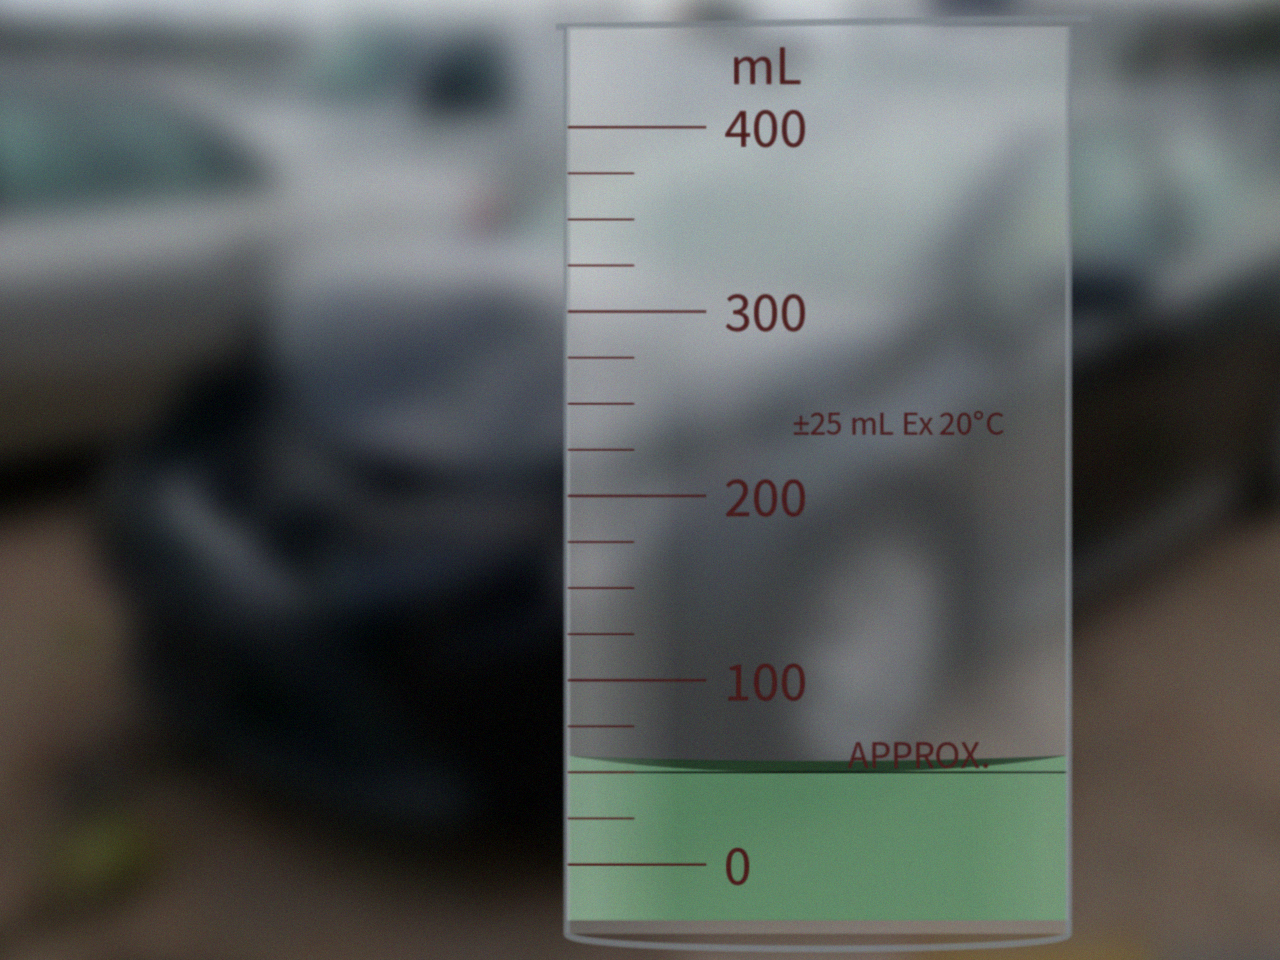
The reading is mL 50
